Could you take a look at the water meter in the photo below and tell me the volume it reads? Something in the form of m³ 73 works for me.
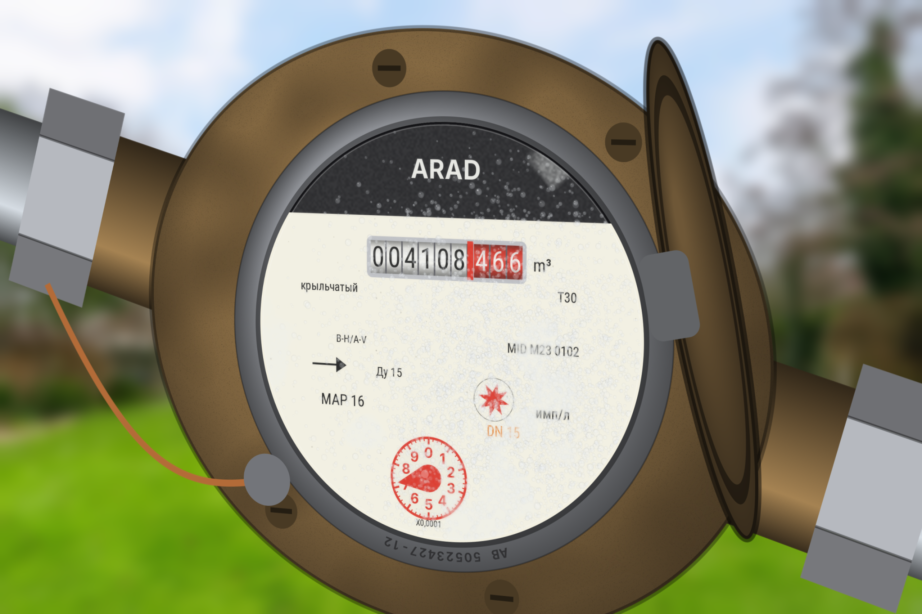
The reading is m³ 4108.4667
